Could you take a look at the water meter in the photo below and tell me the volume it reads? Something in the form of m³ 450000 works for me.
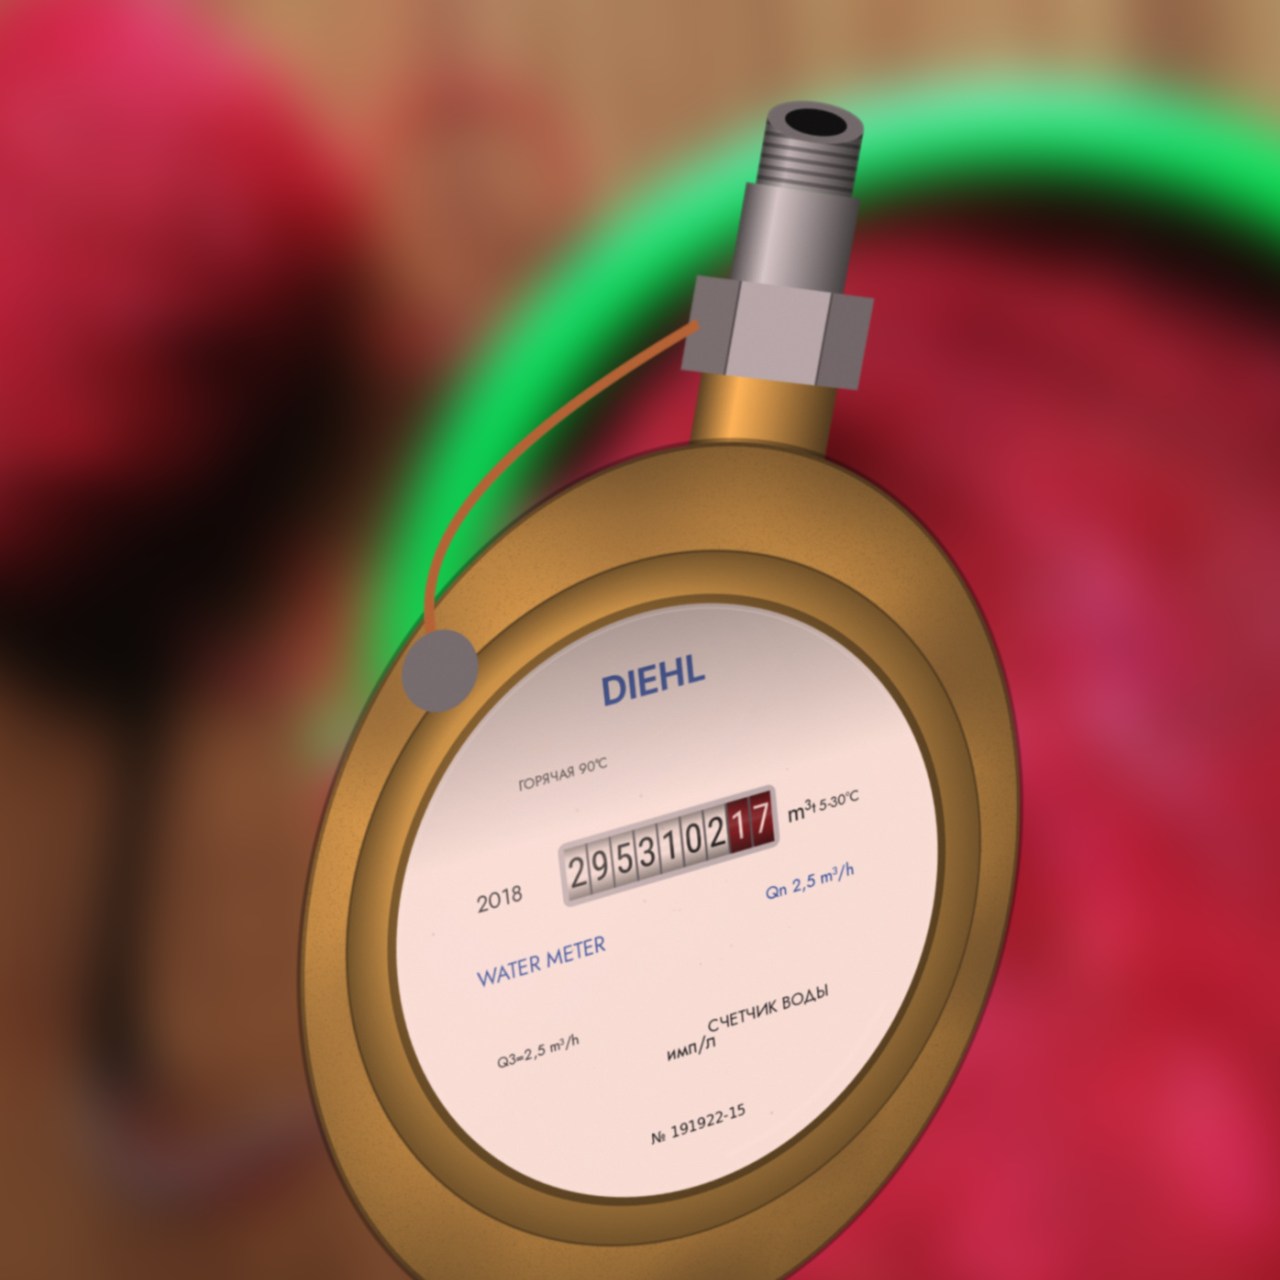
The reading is m³ 2953102.17
